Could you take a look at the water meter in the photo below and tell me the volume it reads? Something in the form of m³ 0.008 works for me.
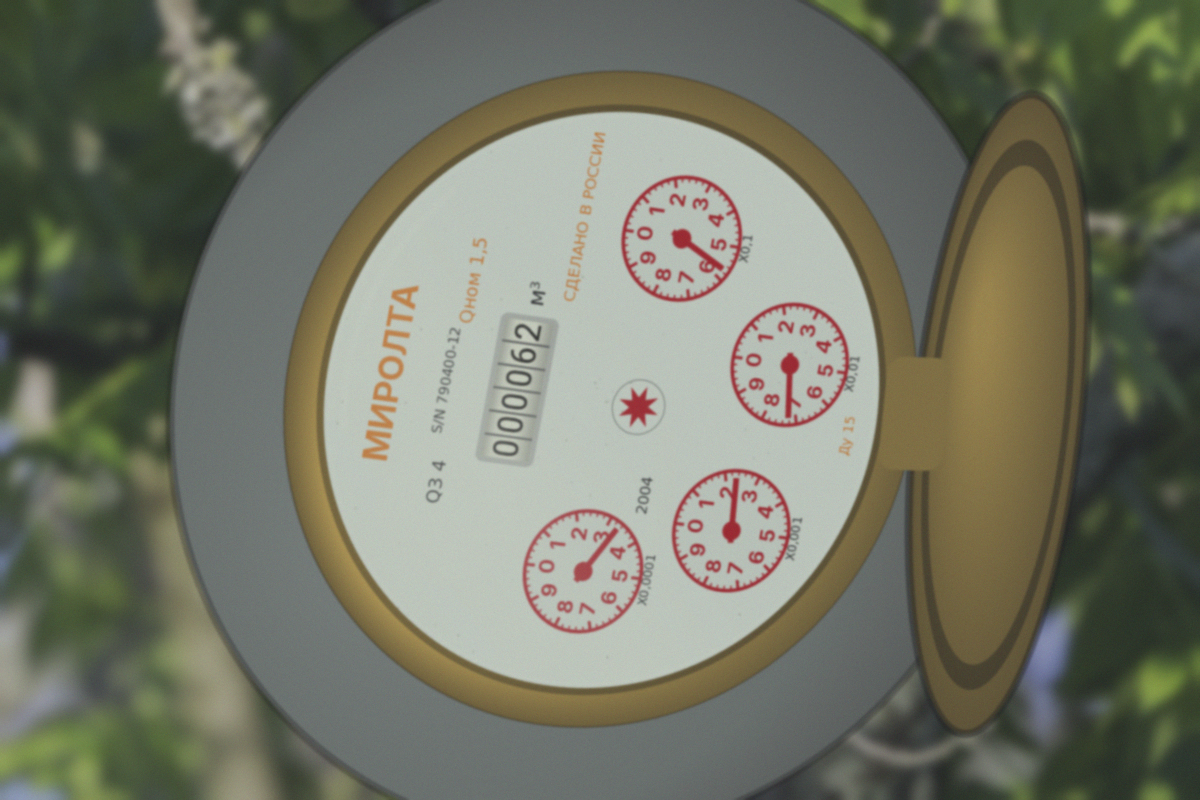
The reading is m³ 62.5723
